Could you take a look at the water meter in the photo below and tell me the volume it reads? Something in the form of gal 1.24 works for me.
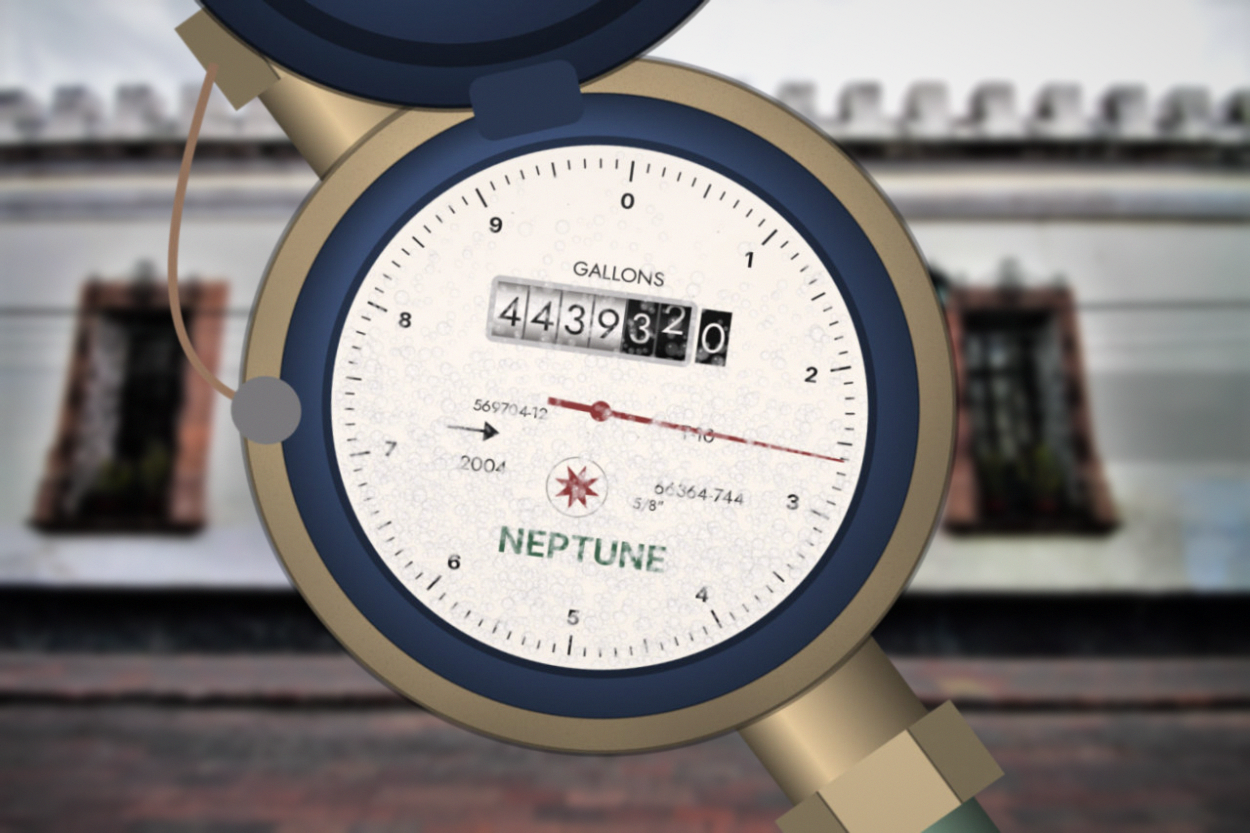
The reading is gal 4439322.6
